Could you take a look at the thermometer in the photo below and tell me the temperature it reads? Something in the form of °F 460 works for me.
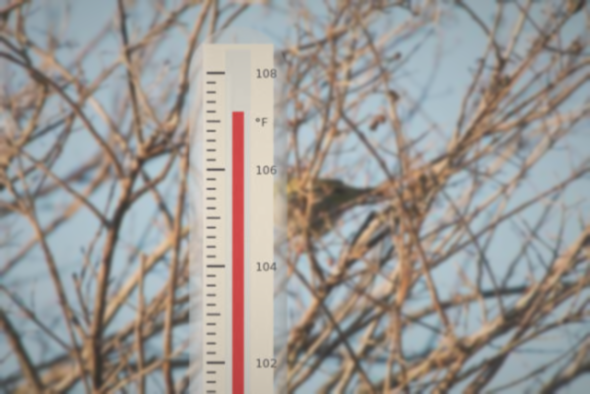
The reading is °F 107.2
